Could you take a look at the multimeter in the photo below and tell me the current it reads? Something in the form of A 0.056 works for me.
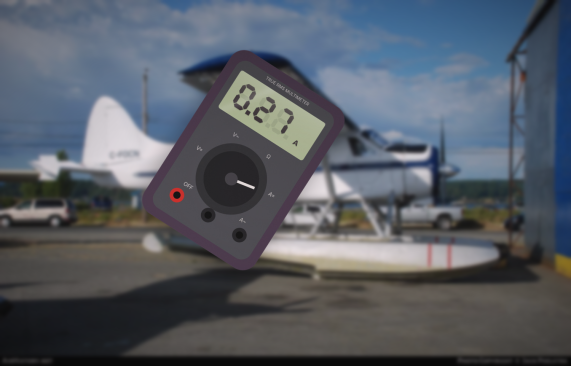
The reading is A 0.27
